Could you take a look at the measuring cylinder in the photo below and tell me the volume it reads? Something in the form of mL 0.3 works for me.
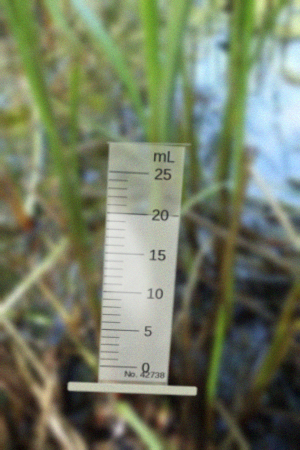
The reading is mL 20
